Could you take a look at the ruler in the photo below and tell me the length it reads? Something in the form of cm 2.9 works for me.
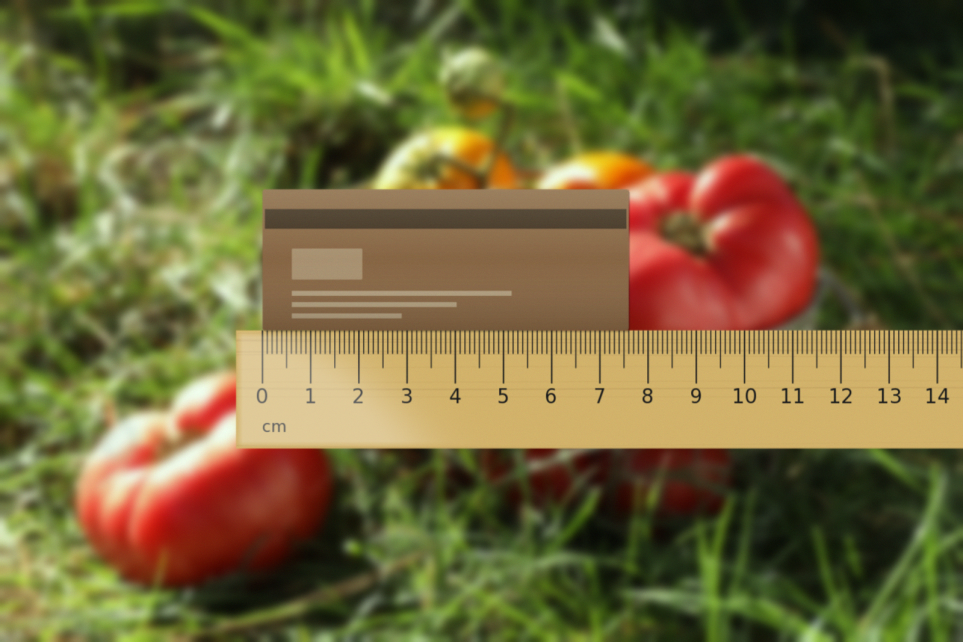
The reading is cm 7.6
